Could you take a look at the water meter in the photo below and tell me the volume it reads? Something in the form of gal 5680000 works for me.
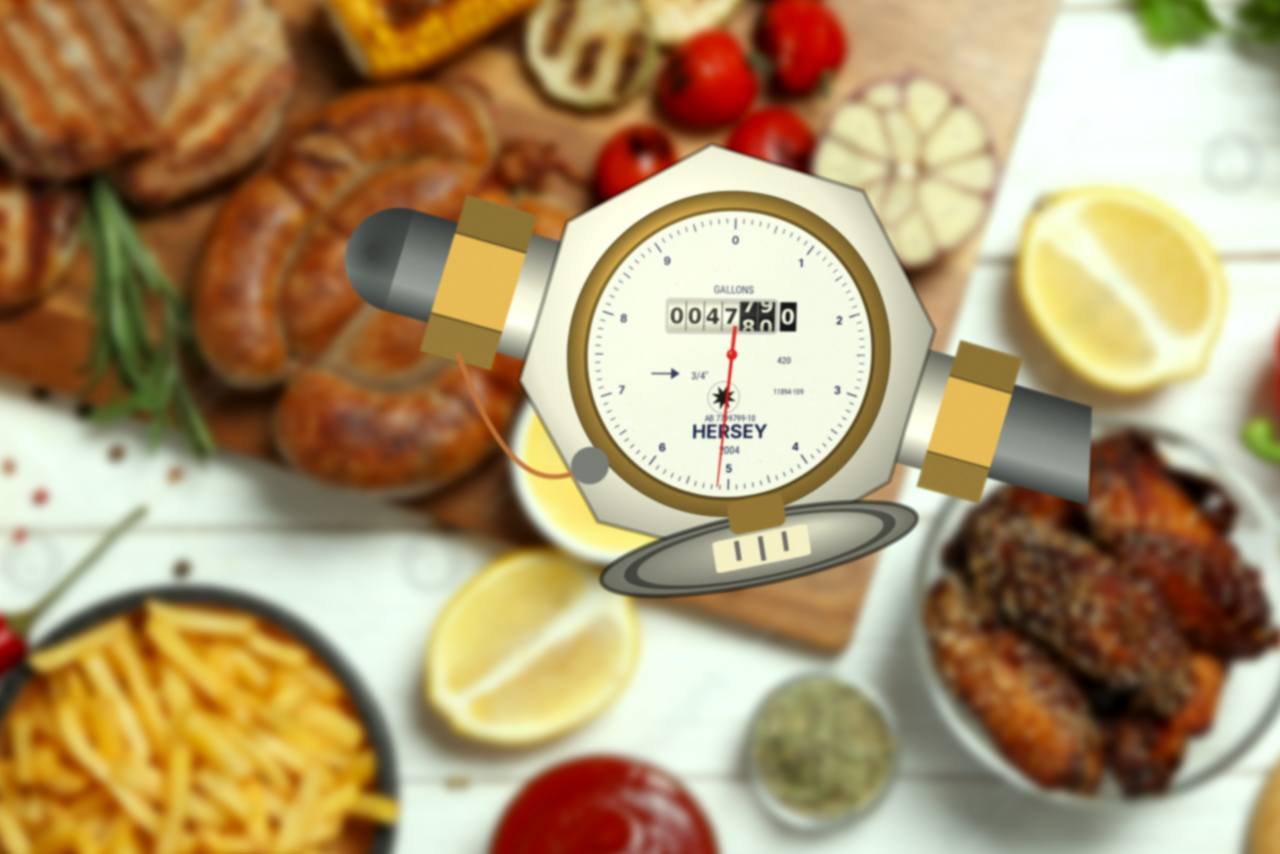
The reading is gal 47795.1
